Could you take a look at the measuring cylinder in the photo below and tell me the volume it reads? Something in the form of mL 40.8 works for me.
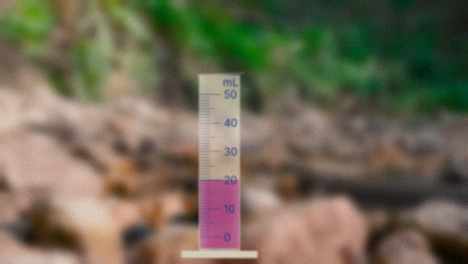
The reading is mL 20
